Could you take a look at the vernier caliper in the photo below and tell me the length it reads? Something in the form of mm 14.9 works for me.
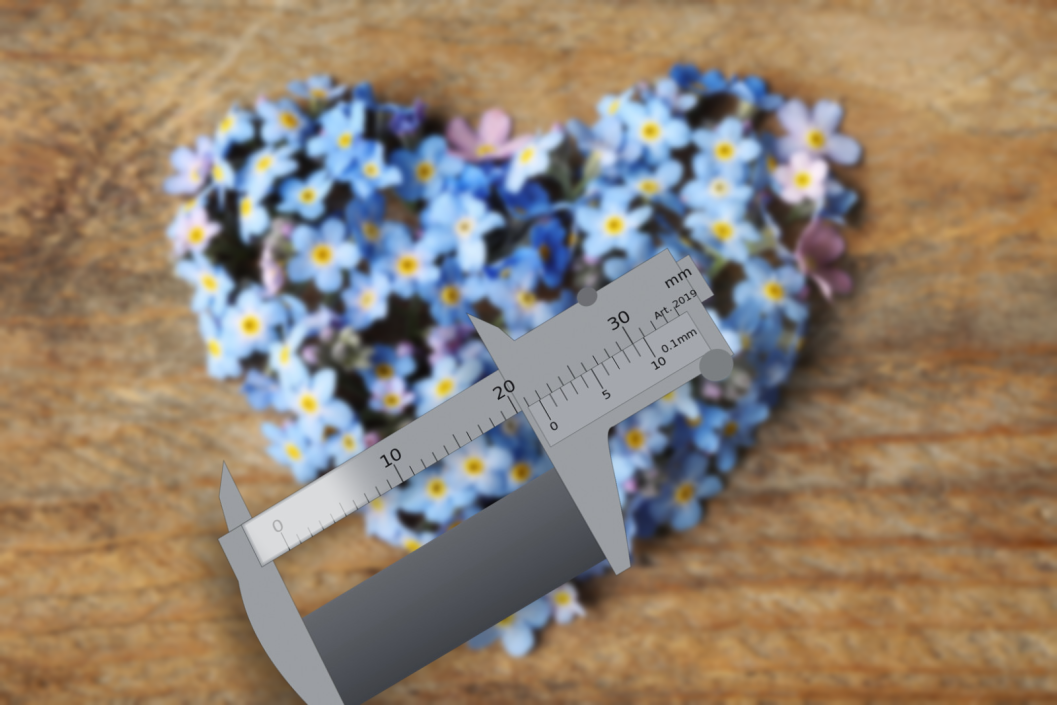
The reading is mm 21.9
